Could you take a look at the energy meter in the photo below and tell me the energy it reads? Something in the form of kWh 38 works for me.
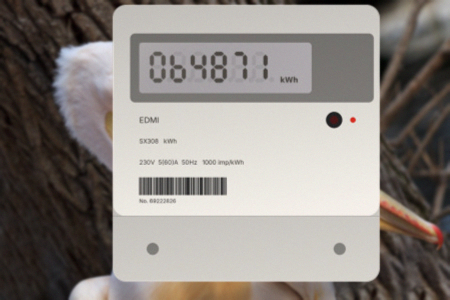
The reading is kWh 64871
